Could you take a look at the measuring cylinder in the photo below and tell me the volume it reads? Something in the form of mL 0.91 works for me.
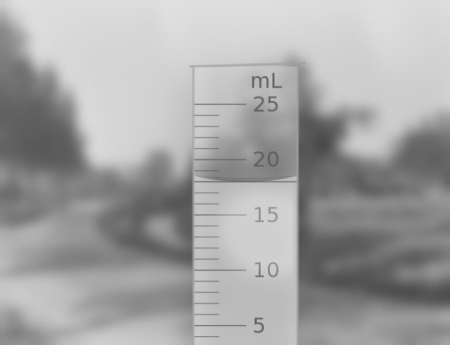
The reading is mL 18
